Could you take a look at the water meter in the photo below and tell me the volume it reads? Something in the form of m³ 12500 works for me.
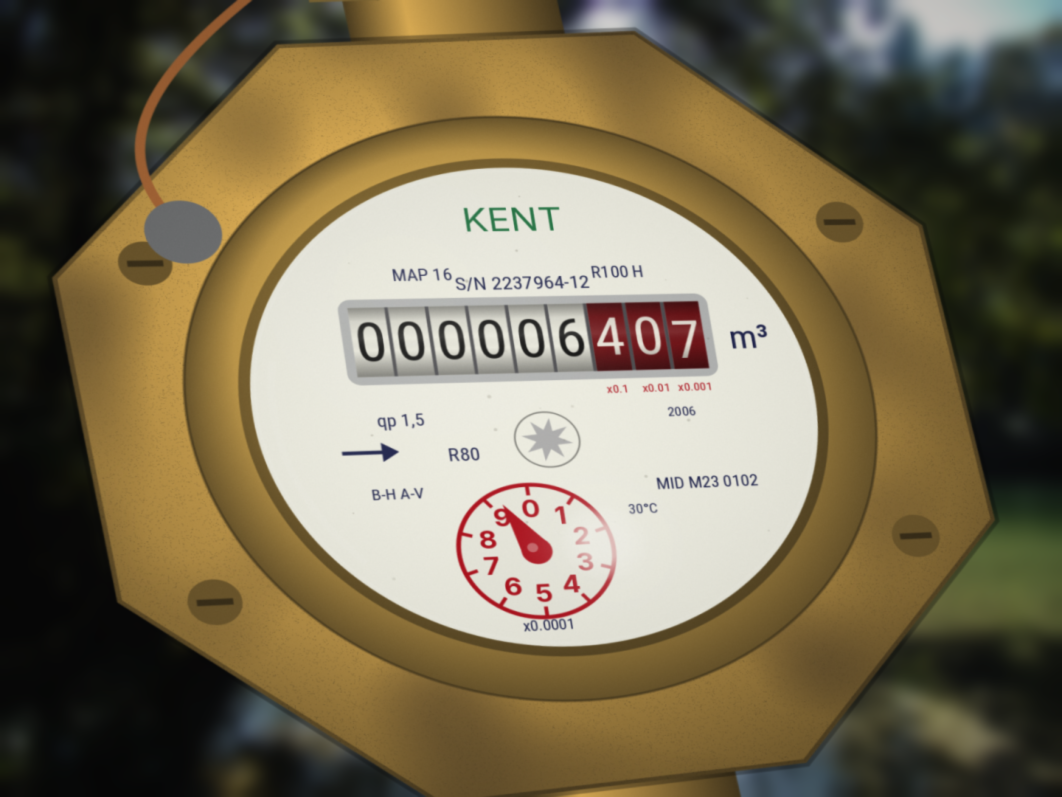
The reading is m³ 6.4069
